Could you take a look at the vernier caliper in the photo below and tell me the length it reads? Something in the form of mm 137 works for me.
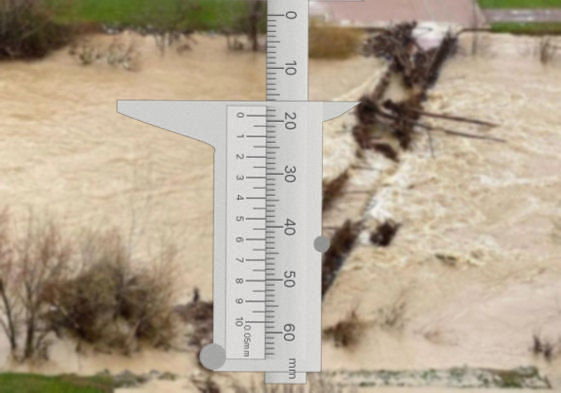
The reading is mm 19.0
